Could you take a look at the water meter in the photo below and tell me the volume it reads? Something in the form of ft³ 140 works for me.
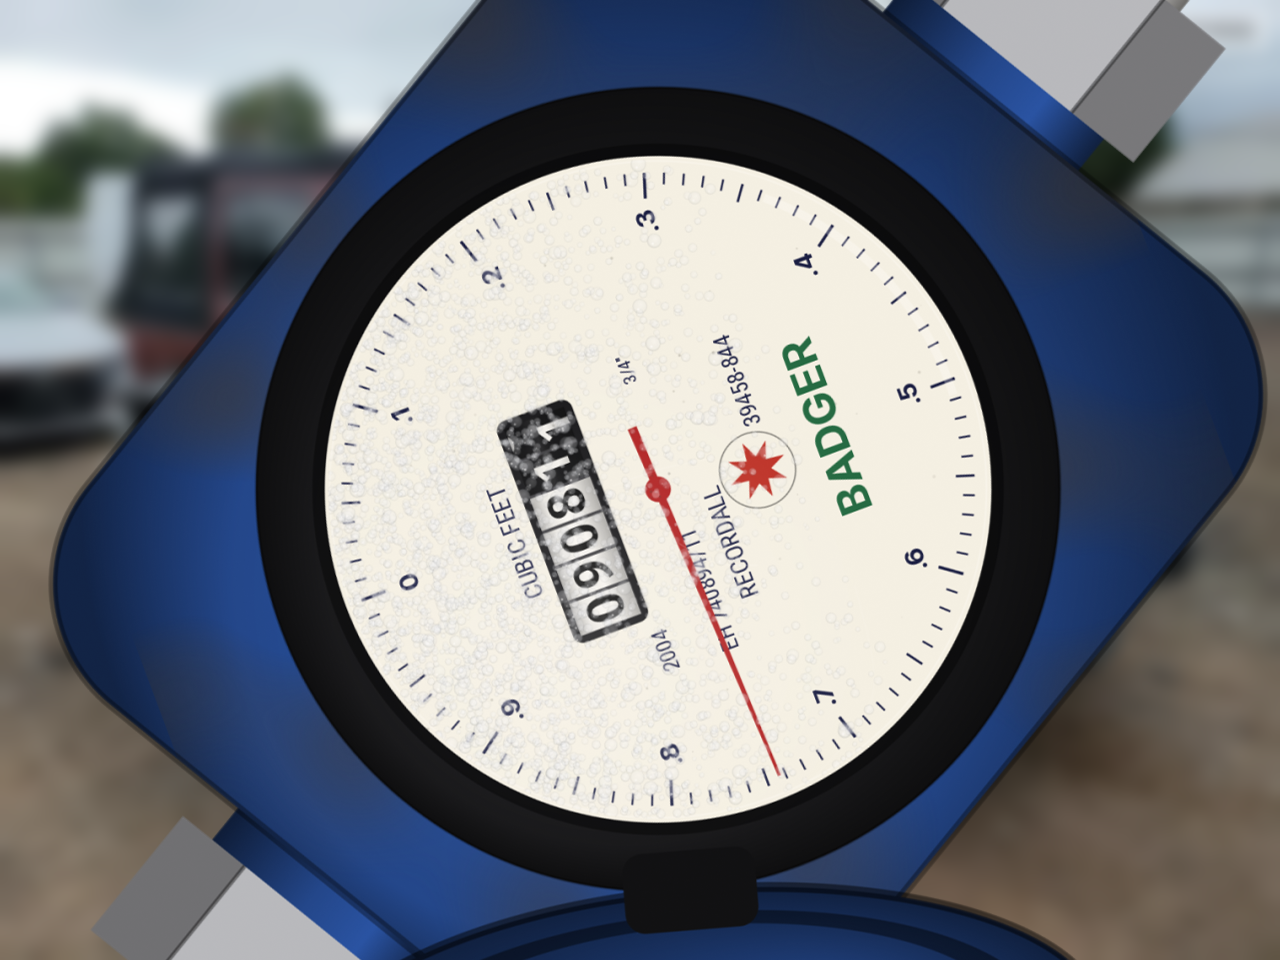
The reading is ft³ 90810.74
